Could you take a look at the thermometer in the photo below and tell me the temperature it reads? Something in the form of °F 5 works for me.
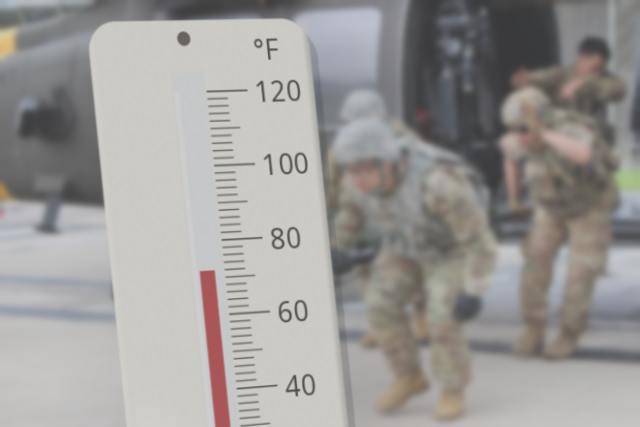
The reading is °F 72
